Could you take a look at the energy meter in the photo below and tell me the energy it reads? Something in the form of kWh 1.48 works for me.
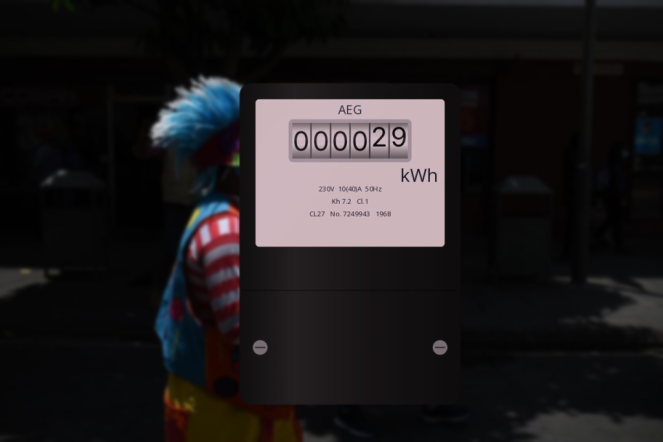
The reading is kWh 29
